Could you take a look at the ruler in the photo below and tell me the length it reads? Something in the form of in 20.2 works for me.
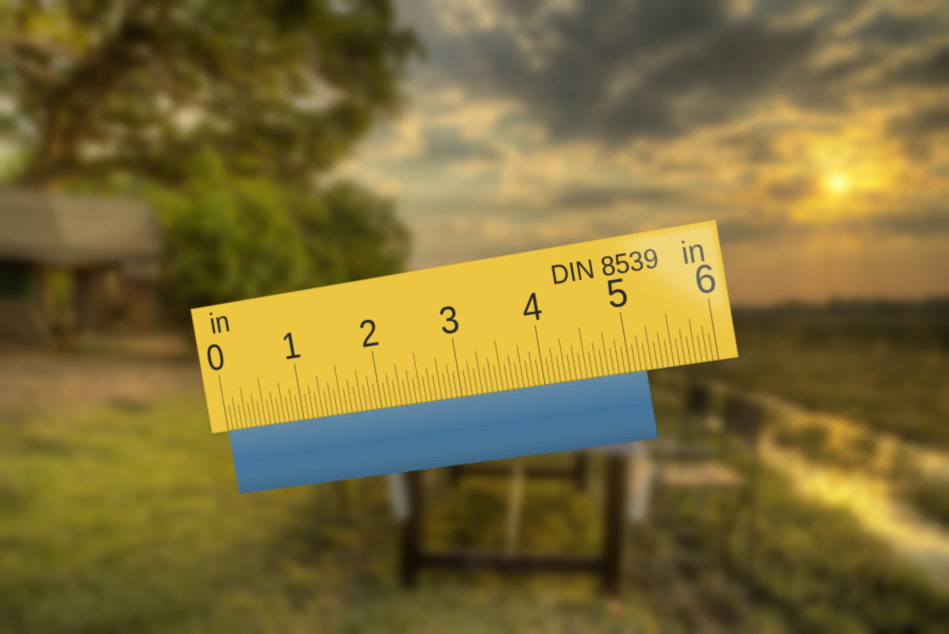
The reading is in 5.1875
